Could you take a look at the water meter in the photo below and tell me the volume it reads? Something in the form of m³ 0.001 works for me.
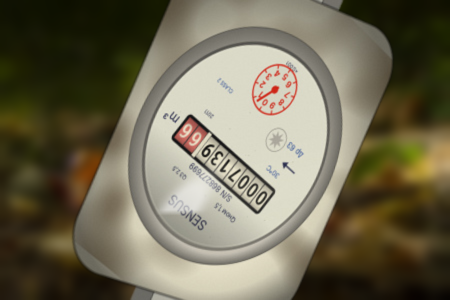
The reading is m³ 7139.660
